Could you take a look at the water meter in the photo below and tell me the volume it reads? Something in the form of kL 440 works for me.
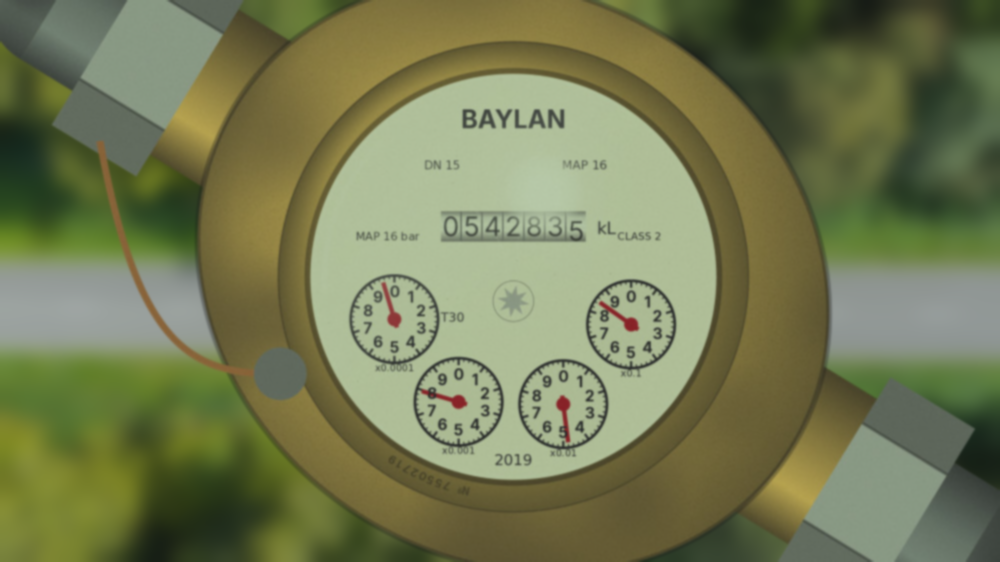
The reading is kL 542834.8479
